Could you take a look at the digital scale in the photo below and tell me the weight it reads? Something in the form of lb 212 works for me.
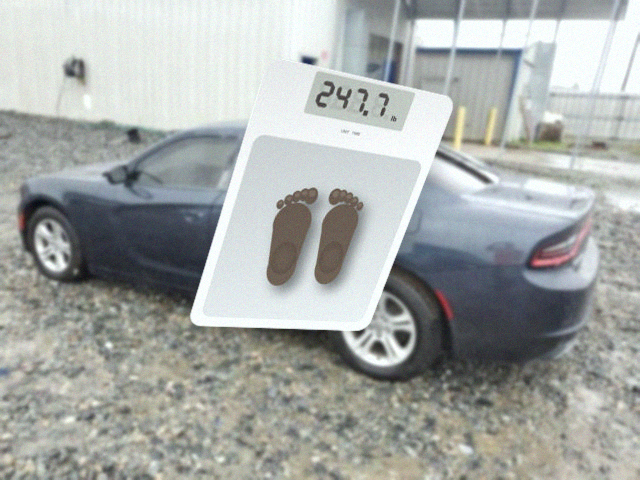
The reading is lb 247.7
